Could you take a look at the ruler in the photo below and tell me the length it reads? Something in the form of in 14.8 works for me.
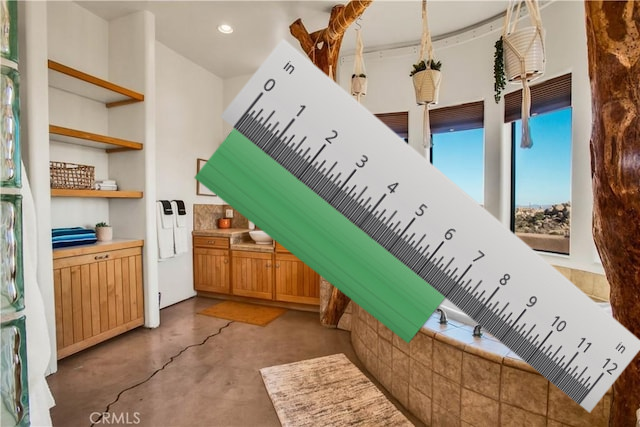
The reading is in 7
